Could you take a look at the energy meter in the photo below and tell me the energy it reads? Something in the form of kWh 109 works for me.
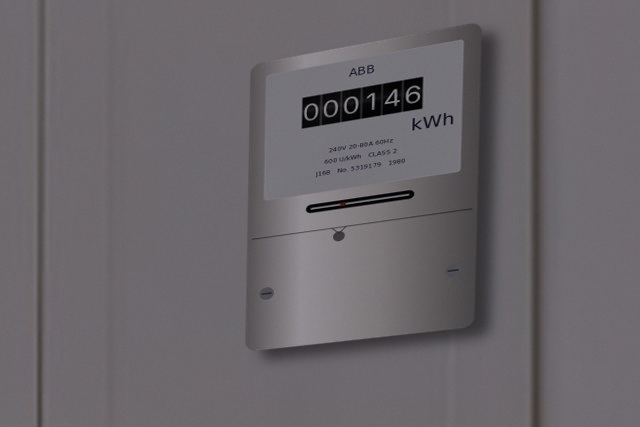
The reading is kWh 146
